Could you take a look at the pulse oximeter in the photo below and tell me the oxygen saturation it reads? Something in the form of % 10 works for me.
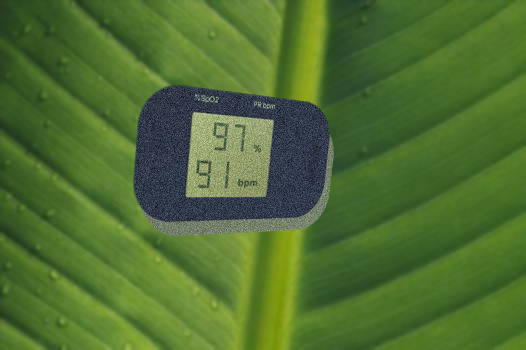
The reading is % 97
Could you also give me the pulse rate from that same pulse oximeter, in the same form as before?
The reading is bpm 91
